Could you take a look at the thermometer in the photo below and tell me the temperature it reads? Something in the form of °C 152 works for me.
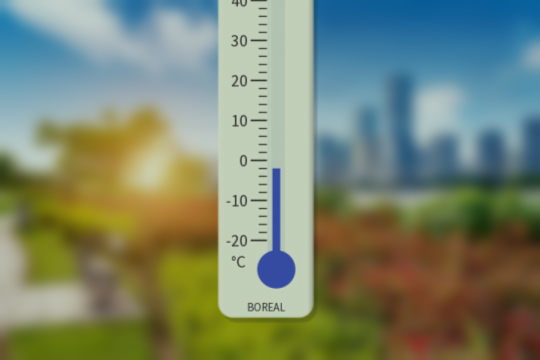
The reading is °C -2
